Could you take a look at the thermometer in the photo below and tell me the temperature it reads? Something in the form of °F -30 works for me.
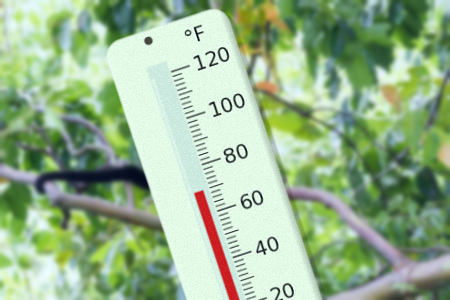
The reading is °F 70
